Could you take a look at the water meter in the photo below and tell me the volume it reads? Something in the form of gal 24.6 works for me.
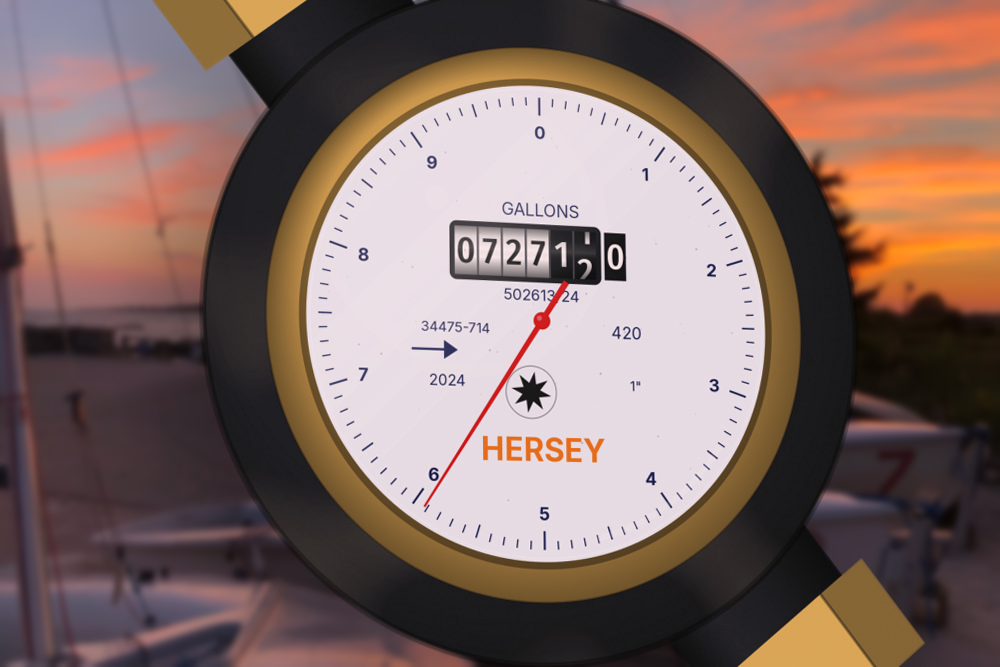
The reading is gal 727115.9
